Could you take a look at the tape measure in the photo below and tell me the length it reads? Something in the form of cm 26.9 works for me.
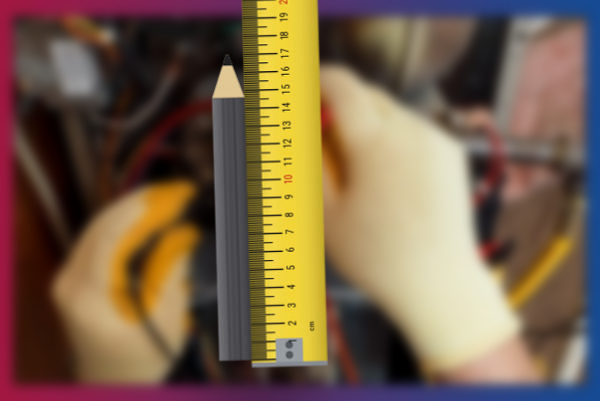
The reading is cm 17
